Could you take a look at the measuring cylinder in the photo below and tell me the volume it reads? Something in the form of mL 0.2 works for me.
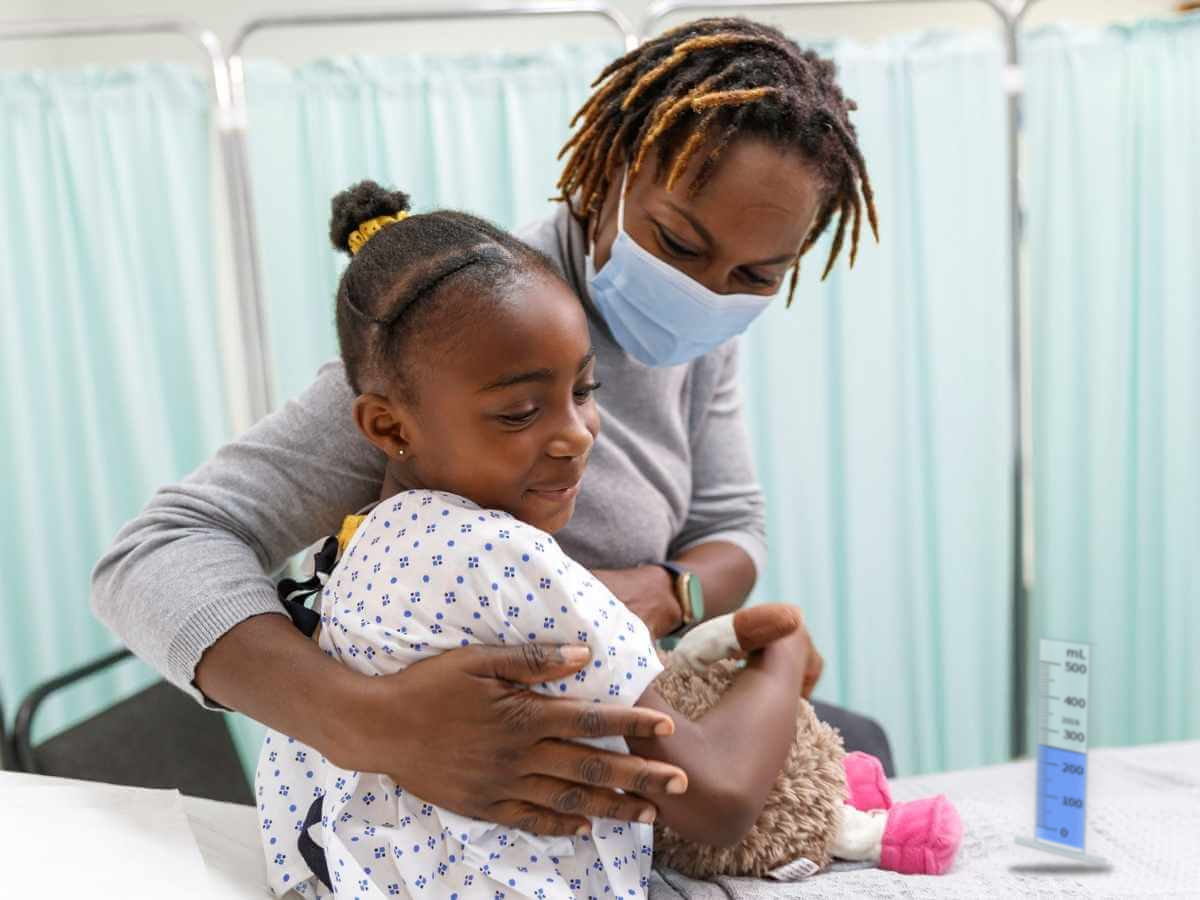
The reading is mL 250
